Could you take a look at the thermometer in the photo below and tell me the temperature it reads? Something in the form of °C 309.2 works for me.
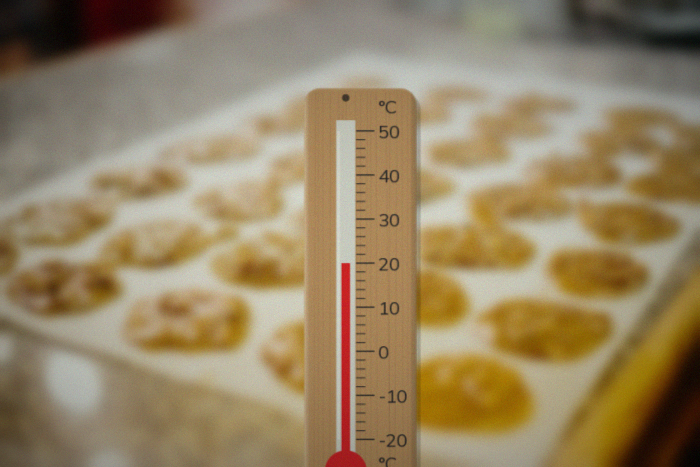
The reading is °C 20
